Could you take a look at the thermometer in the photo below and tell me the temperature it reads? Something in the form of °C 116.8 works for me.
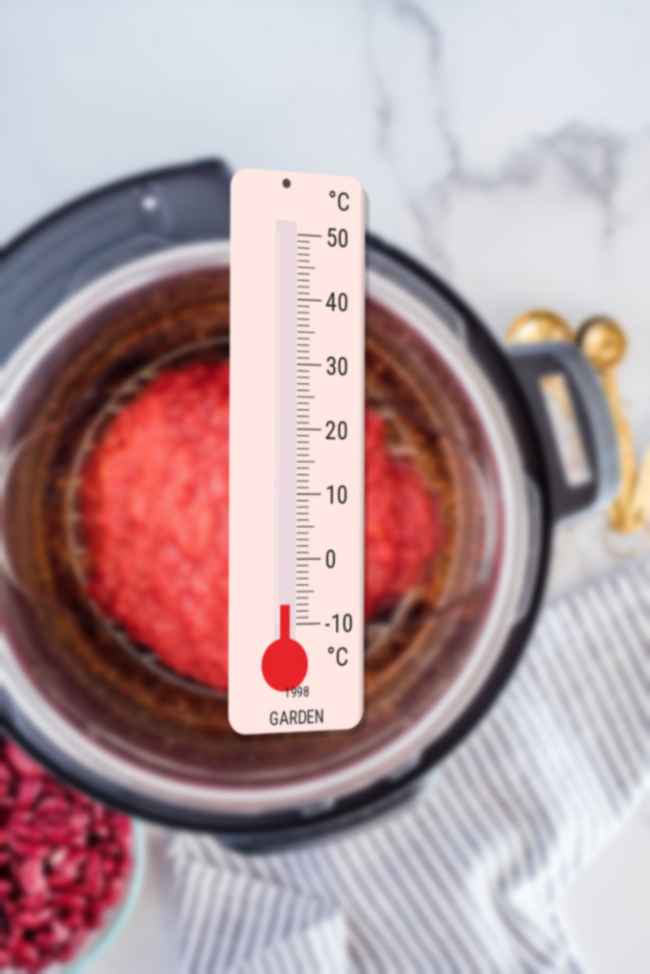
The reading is °C -7
